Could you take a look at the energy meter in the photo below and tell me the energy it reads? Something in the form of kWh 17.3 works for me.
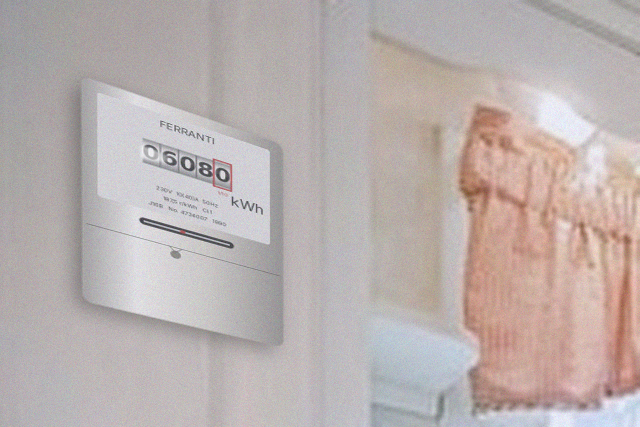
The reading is kWh 608.0
